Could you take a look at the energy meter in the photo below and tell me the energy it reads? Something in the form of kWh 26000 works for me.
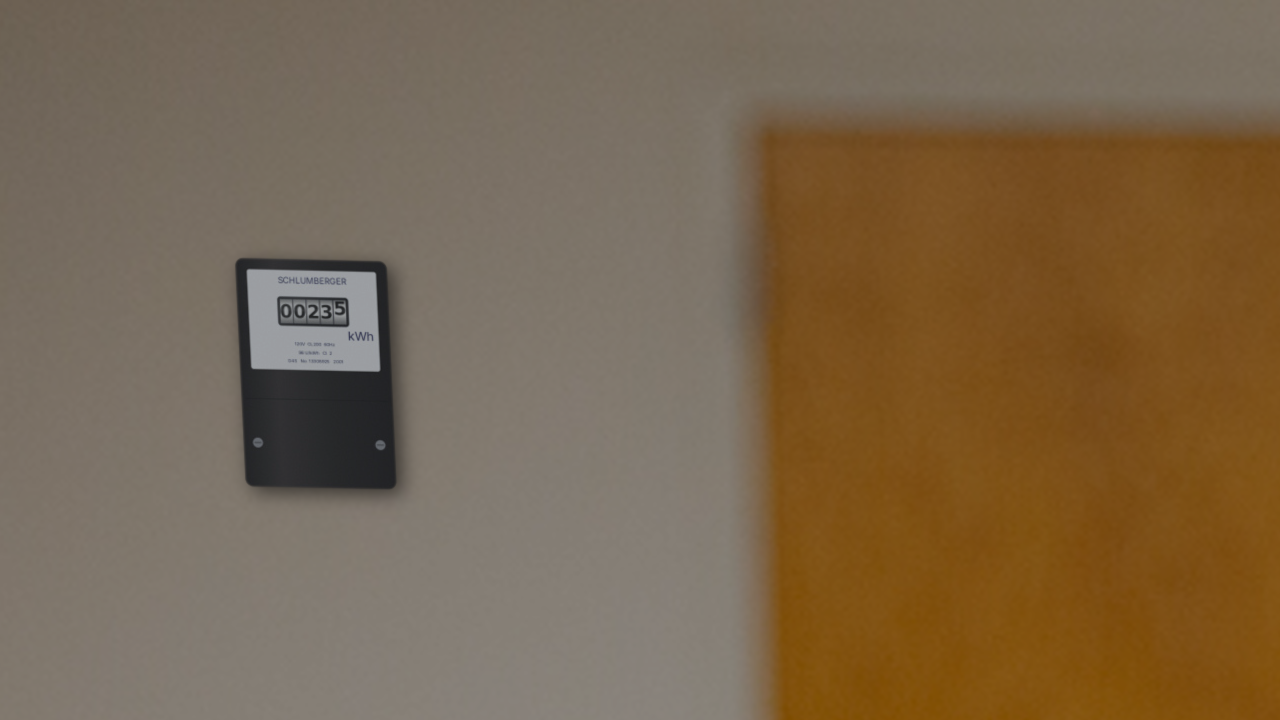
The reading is kWh 235
